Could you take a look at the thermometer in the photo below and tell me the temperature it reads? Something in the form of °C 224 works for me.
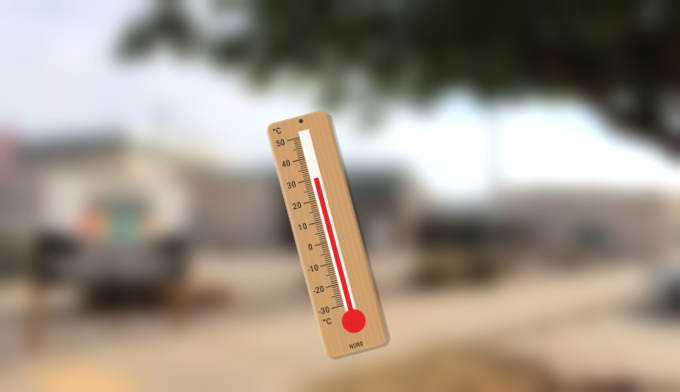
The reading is °C 30
